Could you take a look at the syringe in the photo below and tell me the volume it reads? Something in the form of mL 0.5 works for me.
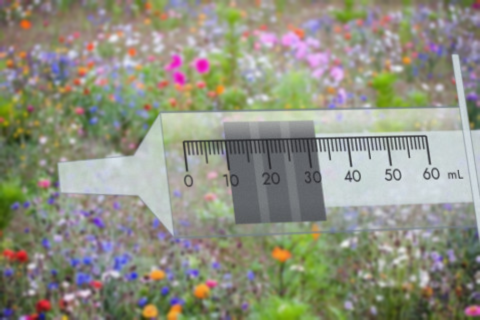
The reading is mL 10
